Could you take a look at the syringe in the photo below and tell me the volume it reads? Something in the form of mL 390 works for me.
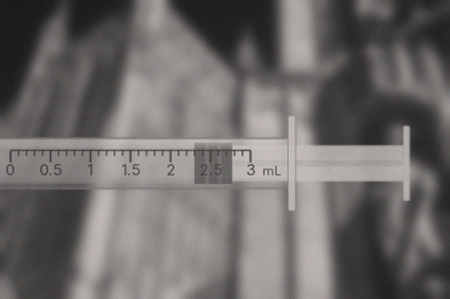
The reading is mL 2.3
